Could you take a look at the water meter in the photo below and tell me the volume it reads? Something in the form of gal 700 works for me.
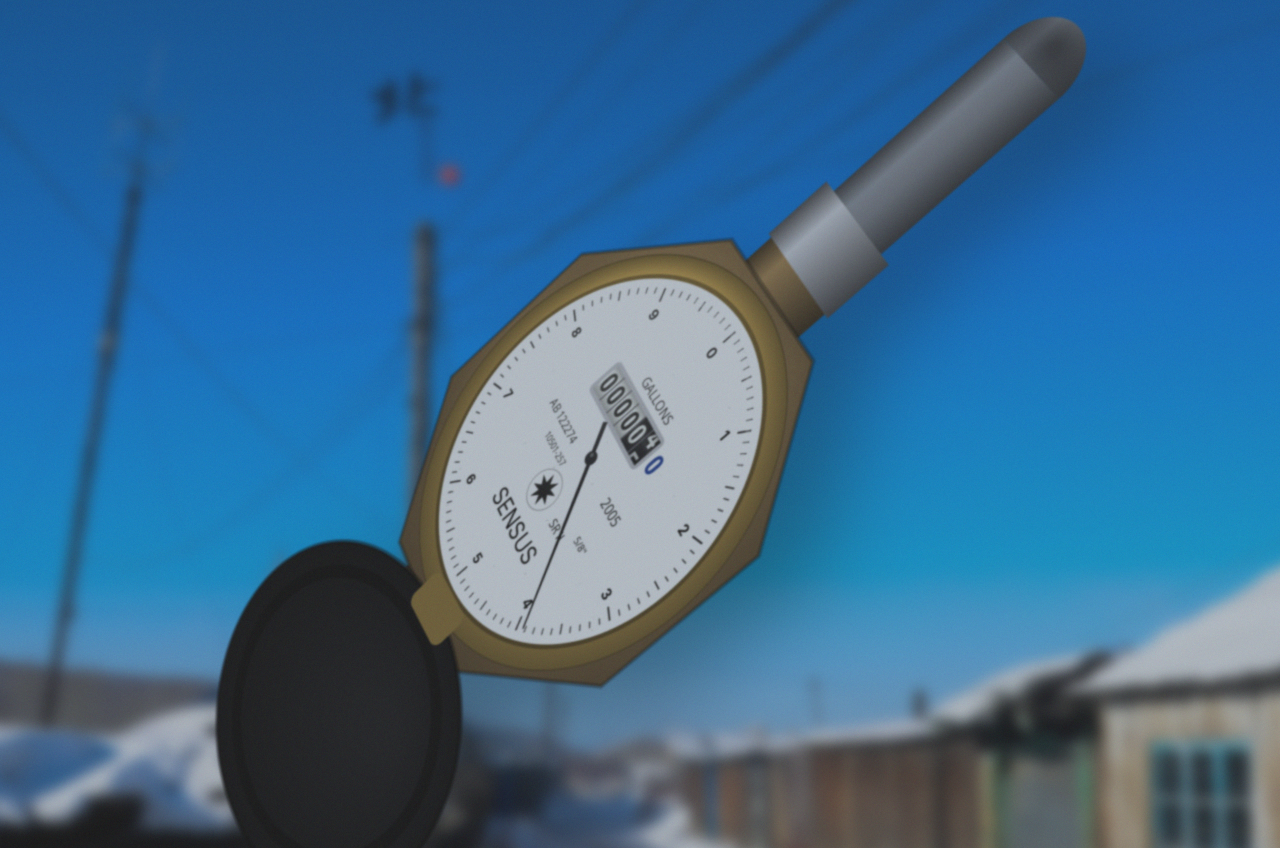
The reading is gal 43.9
